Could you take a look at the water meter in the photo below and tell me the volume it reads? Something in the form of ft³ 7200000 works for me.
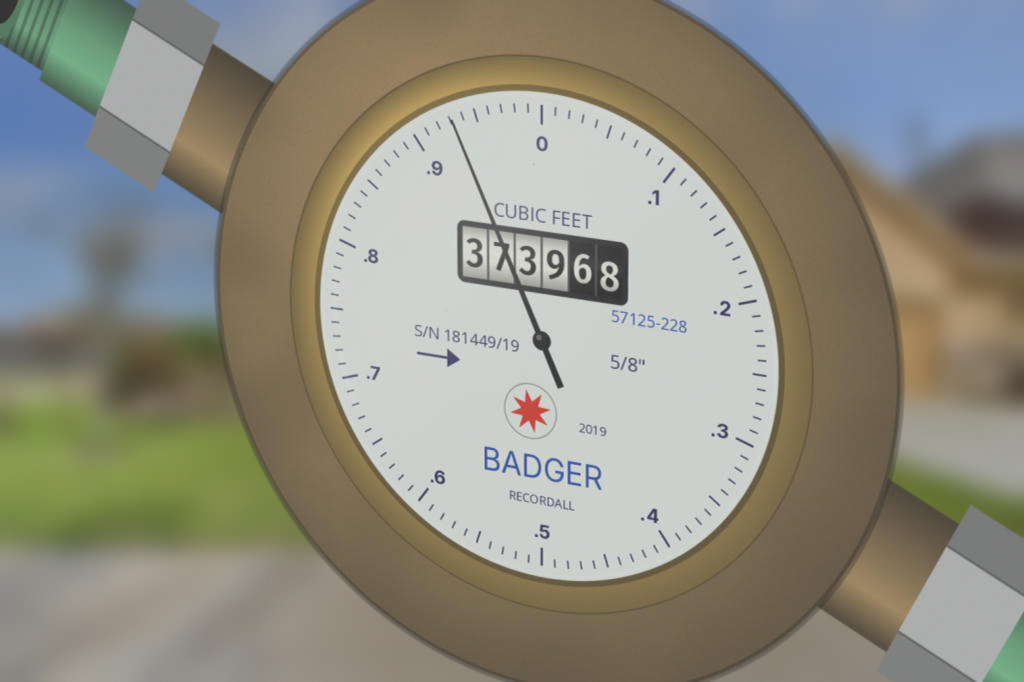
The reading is ft³ 373967.93
